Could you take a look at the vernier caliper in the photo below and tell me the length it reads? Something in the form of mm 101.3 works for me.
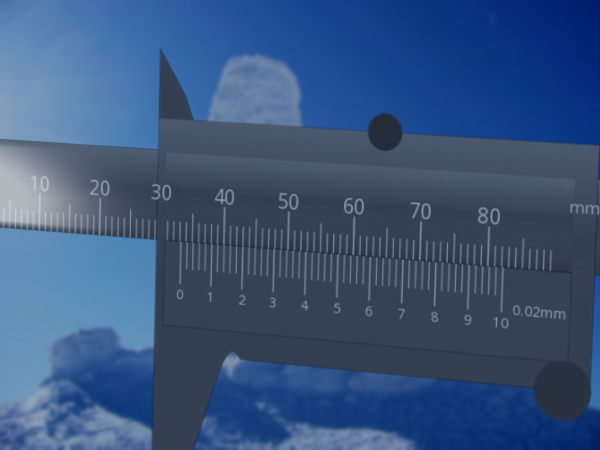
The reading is mm 33.2
